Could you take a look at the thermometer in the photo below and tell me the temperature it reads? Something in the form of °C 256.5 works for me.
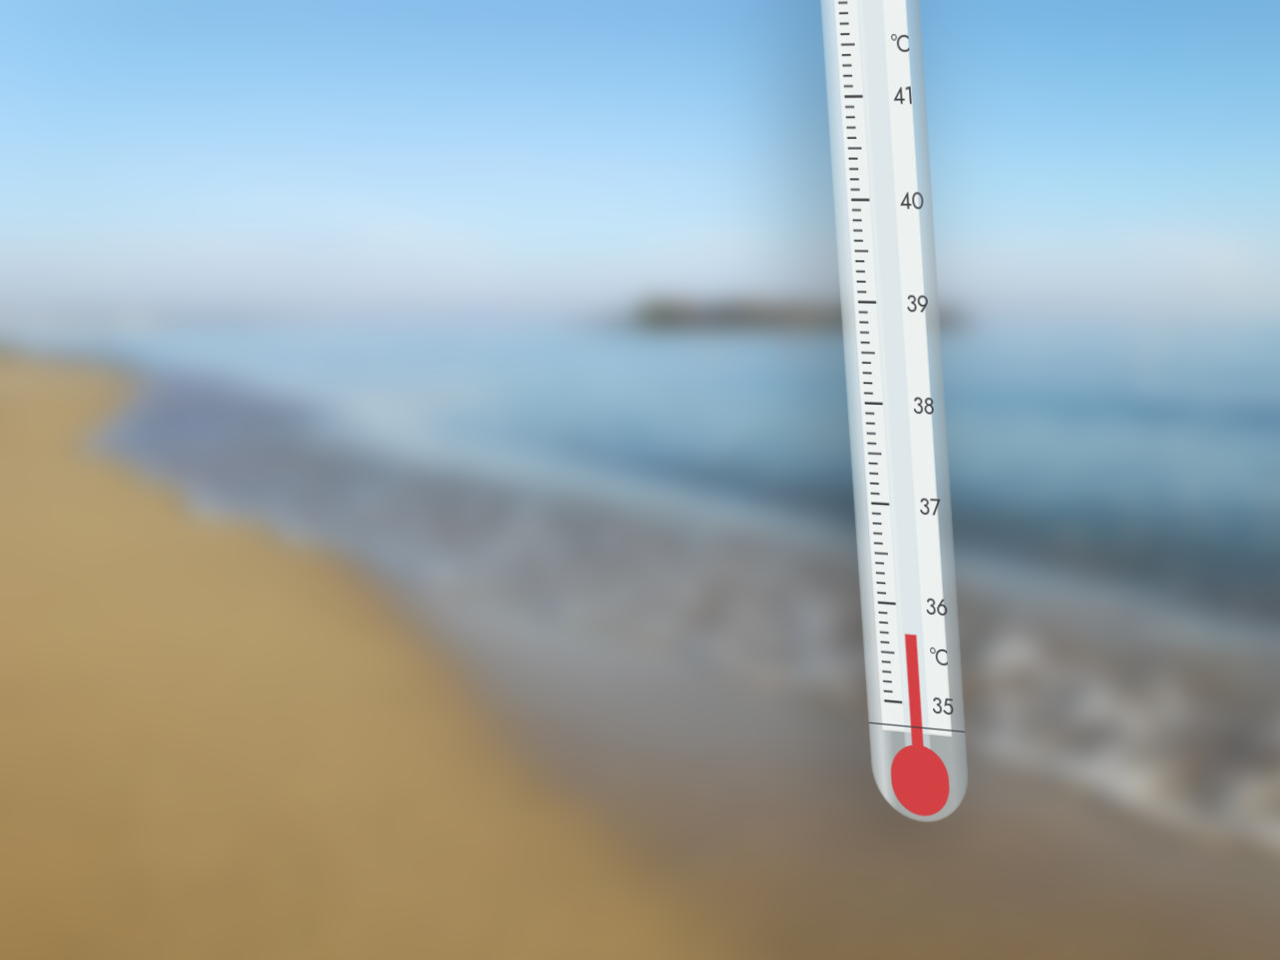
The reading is °C 35.7
